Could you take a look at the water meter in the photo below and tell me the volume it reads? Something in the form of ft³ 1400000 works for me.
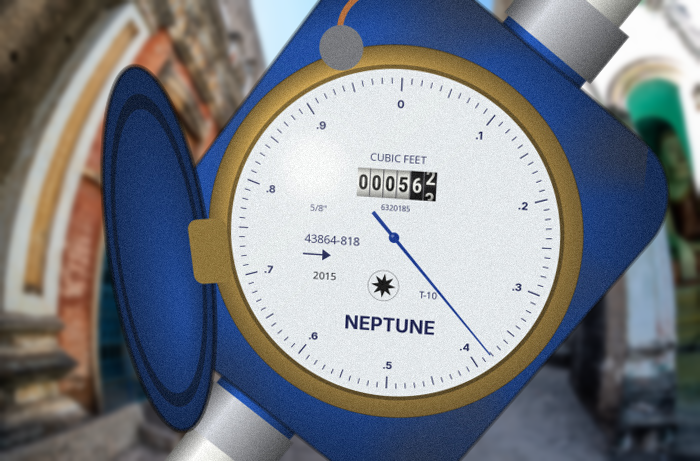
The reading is ft³ 562.38
